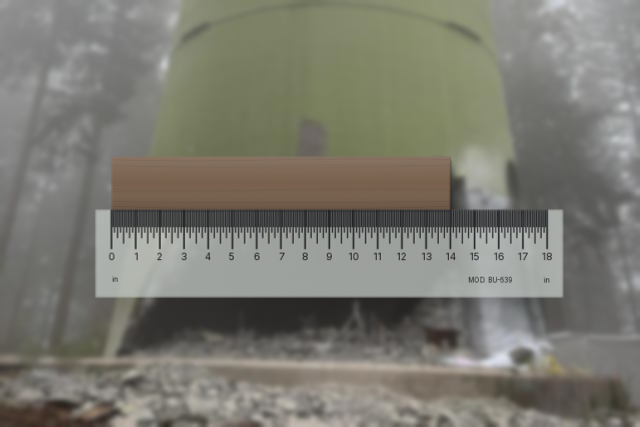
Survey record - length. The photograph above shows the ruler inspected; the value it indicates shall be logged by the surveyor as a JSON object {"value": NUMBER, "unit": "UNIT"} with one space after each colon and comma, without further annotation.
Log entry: {"value": 14, "unit": "in"}
